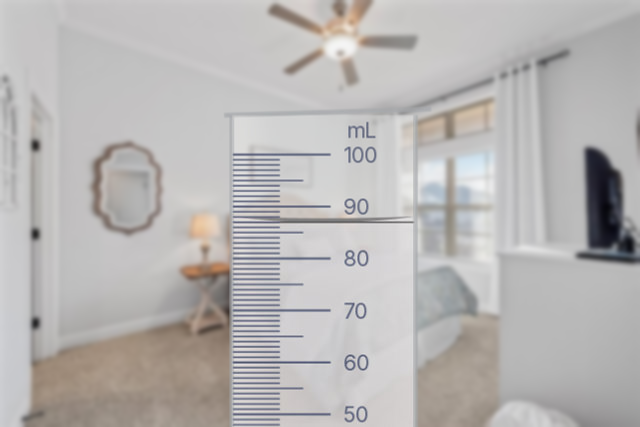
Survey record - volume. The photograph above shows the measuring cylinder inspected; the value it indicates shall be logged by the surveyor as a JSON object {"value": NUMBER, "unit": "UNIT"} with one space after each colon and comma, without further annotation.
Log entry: {"value": 87, "unit": "mL"}
